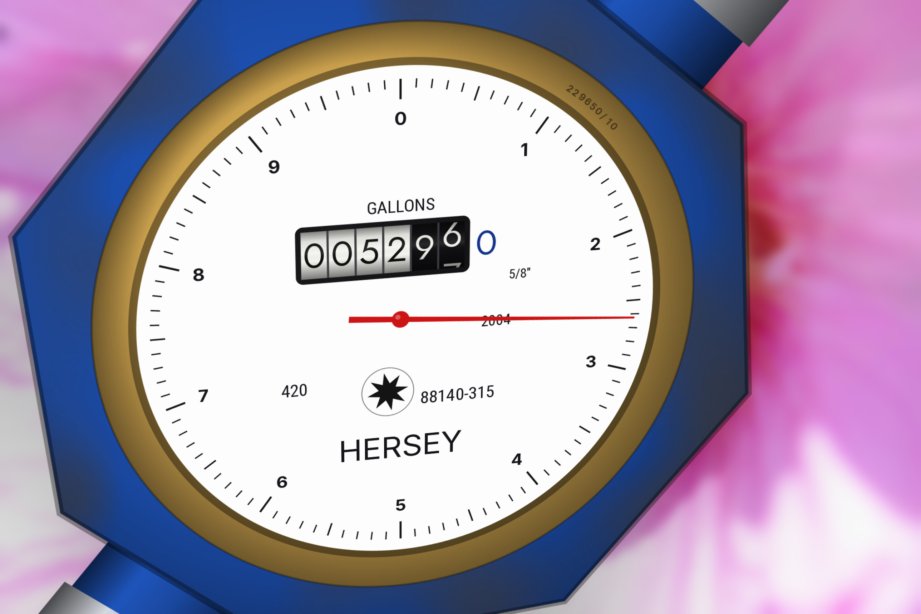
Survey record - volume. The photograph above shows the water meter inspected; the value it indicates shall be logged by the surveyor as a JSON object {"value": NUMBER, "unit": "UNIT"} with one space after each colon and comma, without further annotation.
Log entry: {"value": 52962.6, "unit": "gal"}
